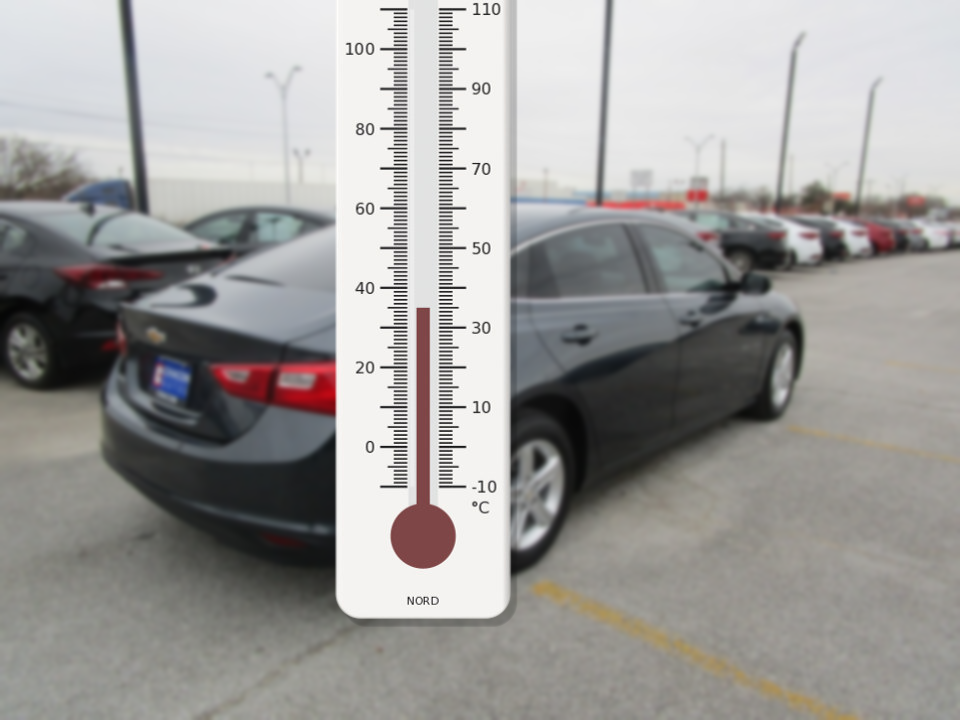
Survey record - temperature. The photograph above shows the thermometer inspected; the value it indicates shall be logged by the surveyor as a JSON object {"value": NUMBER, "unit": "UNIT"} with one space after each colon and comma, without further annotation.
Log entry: {"value": 35, "unit": "°C"}
